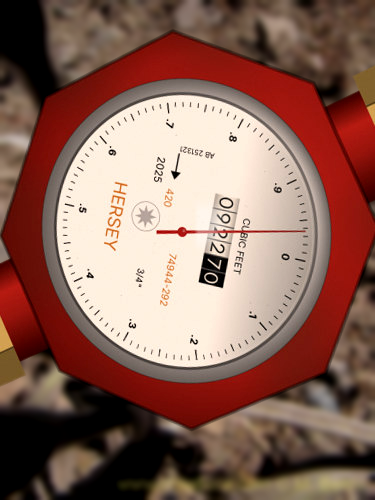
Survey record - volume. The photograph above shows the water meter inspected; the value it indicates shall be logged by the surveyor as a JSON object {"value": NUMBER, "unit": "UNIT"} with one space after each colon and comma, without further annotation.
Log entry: {"value": 92269.96, "unit": "ft³"}
